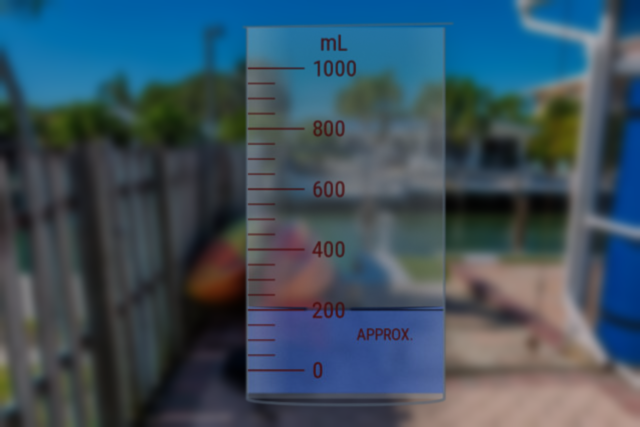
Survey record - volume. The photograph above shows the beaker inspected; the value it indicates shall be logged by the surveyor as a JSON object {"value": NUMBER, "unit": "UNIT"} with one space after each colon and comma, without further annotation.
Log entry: {"value": 200, "unit": "mL"}
